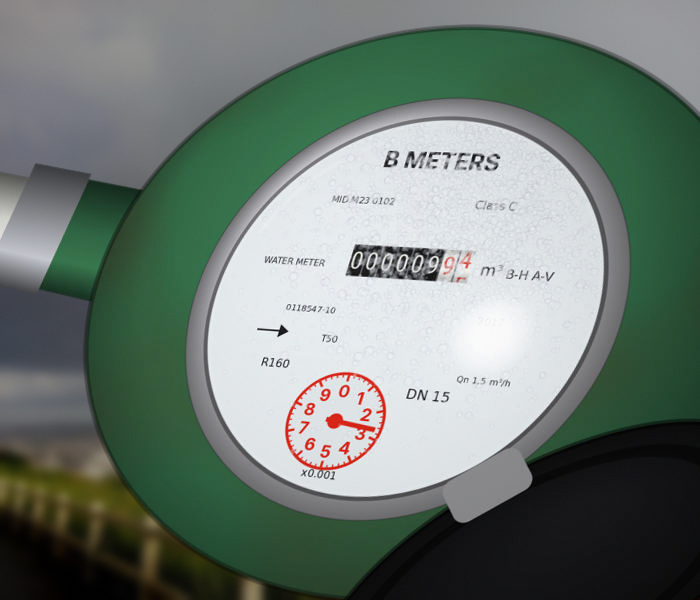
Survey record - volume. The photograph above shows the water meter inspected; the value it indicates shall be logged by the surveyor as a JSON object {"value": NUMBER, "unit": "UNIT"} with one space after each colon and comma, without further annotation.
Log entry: {"value": 9.942, "unit": "m³"}
